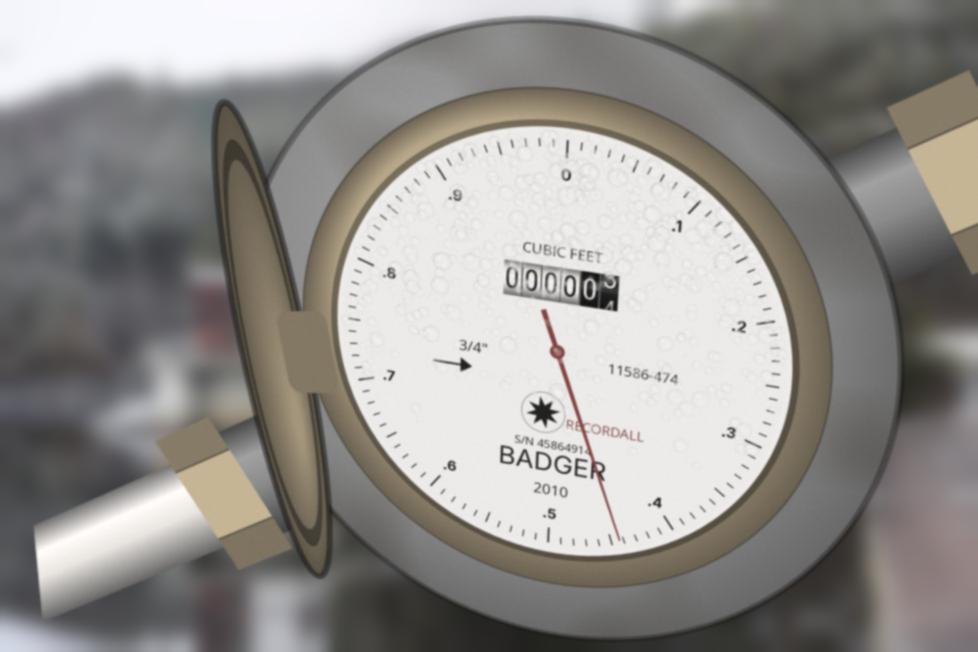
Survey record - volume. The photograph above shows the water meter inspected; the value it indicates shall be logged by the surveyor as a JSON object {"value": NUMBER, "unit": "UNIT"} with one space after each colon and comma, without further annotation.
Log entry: {"value": 3.44, "unit": "ft³"}
